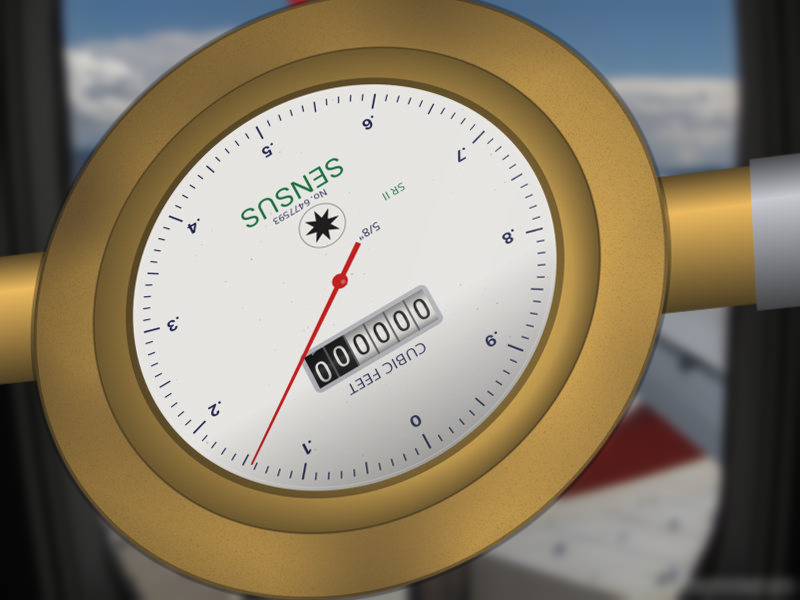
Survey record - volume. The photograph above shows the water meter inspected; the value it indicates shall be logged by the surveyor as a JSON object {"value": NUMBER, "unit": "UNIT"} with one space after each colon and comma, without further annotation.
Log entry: {"value": 0.14, "unit": "ft³"}
